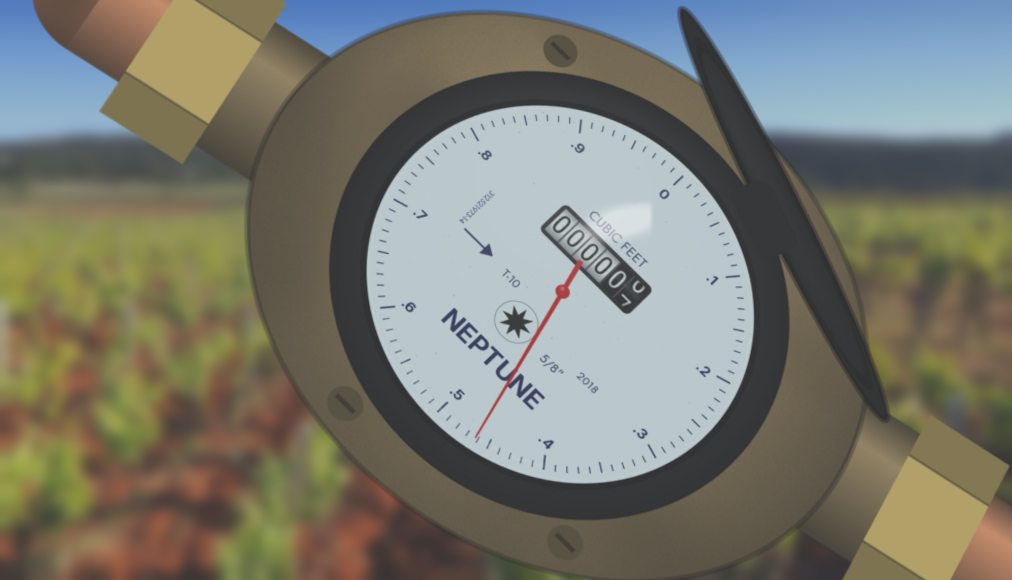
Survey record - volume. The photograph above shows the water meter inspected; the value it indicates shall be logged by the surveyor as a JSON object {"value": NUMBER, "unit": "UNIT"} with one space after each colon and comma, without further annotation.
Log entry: {"value": 6.46, "unit": "ft³"}
